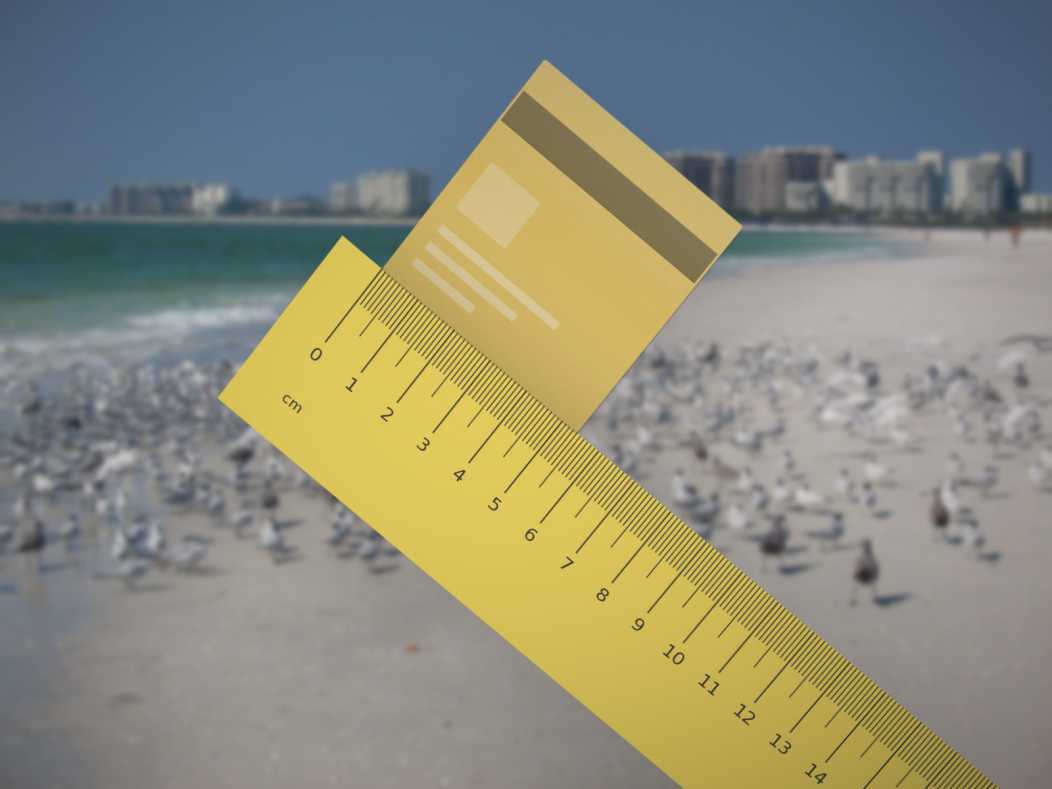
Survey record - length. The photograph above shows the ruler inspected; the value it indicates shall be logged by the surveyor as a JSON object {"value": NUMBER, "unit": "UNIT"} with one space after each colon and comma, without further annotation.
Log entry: {"value": 5.4, "unit": "cm"}
